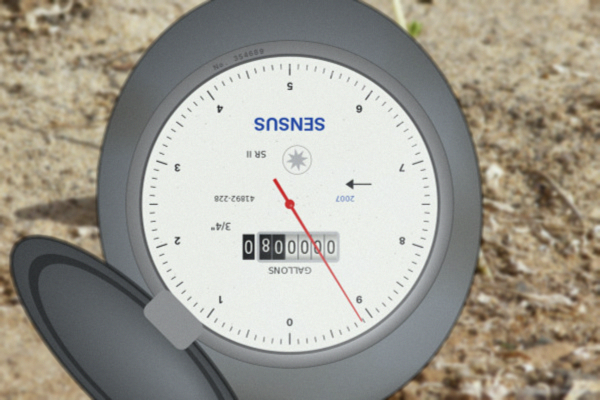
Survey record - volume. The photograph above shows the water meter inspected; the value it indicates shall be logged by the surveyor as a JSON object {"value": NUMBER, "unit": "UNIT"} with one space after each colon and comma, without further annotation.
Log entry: {"value": 79.1, "unit": "gal"}
